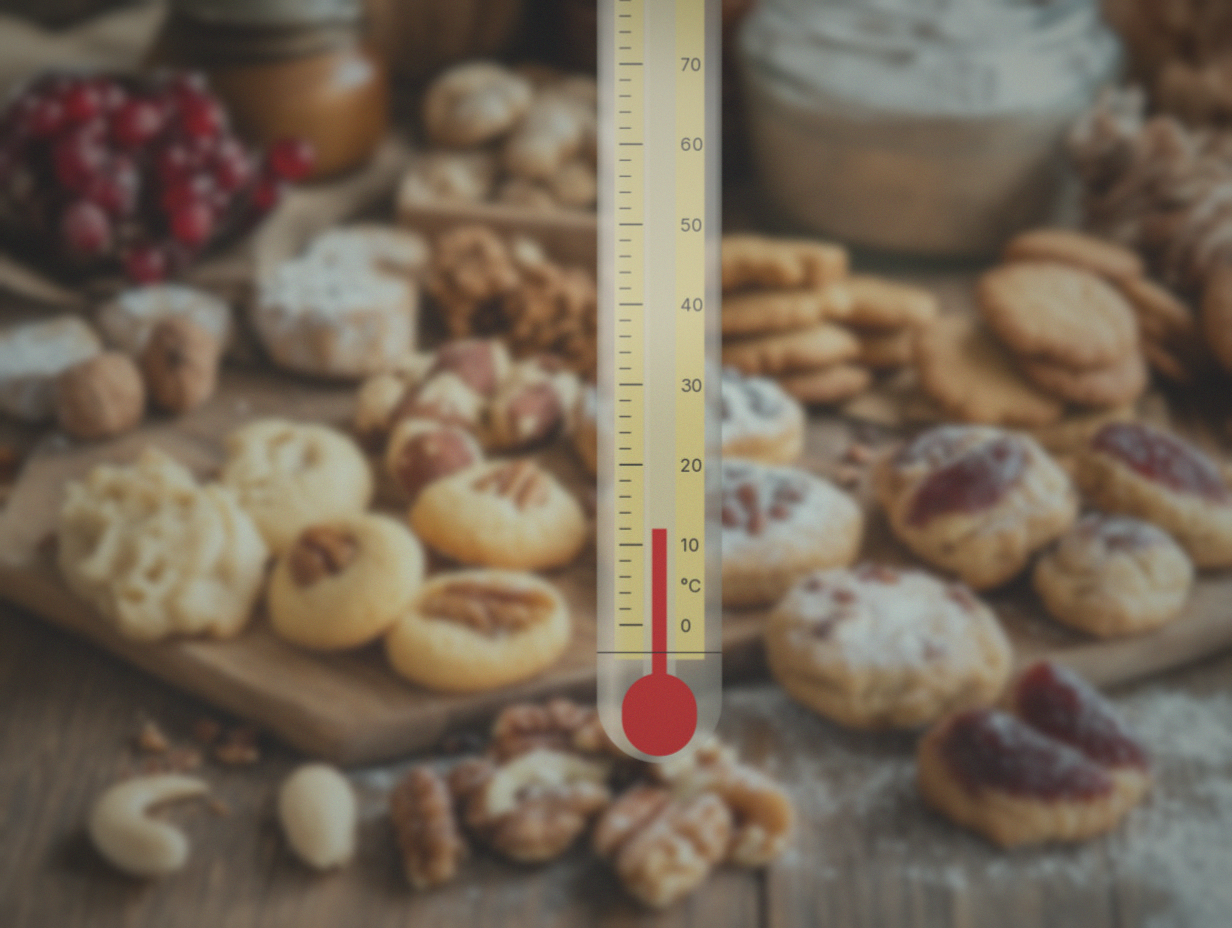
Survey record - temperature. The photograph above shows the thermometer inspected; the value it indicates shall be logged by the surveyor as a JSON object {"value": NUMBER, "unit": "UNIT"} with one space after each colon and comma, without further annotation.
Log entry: {"value": 12, "unit": "°C"}
